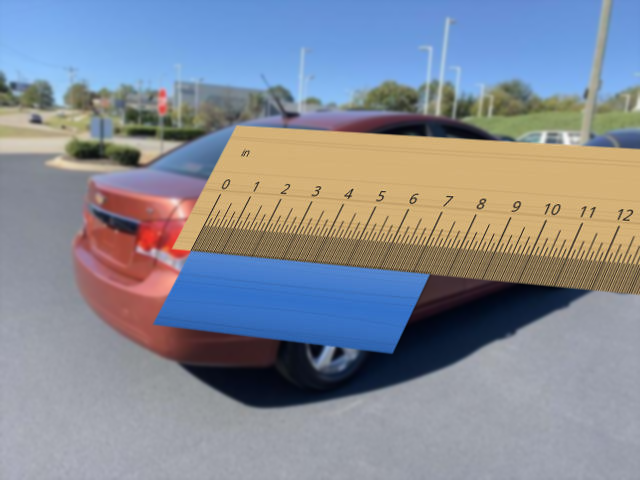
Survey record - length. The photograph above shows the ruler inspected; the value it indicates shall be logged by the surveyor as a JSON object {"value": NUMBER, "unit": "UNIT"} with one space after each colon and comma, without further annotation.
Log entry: {"value": 7.5, "unit": "in"}
